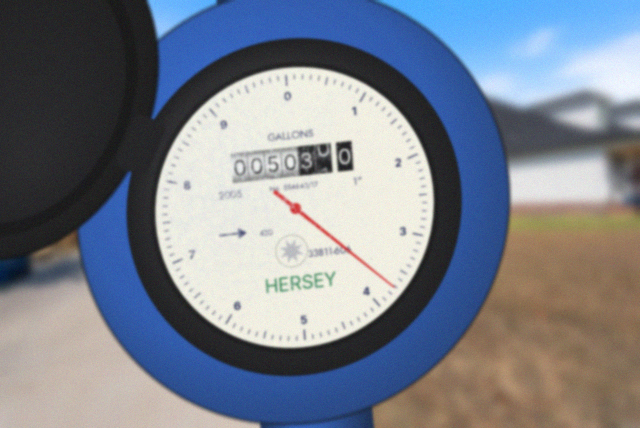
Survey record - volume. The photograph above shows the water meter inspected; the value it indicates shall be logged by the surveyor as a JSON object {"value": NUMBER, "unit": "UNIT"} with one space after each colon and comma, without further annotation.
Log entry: {"value": 50303.7, "unit": "gal"}
